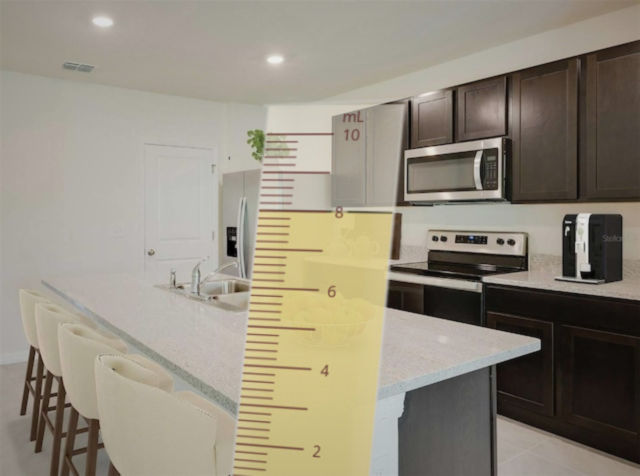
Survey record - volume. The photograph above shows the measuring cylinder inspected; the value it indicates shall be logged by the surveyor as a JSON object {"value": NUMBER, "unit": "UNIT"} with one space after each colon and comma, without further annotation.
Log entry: {"value": 8, "unit": "mL"}
